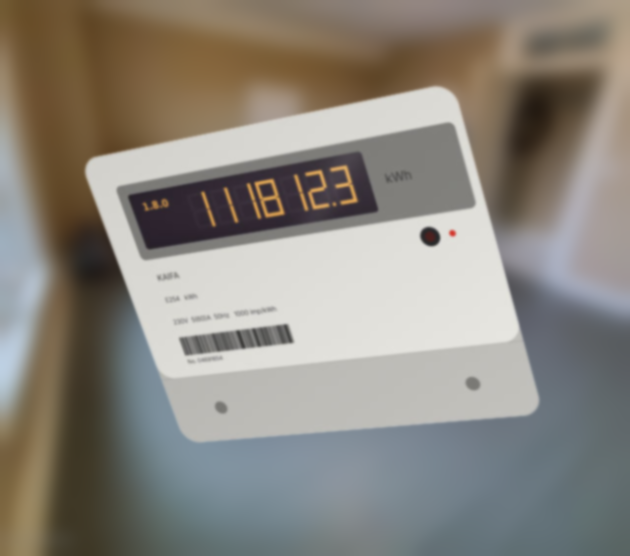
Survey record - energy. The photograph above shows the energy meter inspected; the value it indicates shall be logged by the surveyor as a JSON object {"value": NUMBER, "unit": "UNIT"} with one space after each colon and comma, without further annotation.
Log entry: {"value": 111812.3, "unit": "kWh"}
